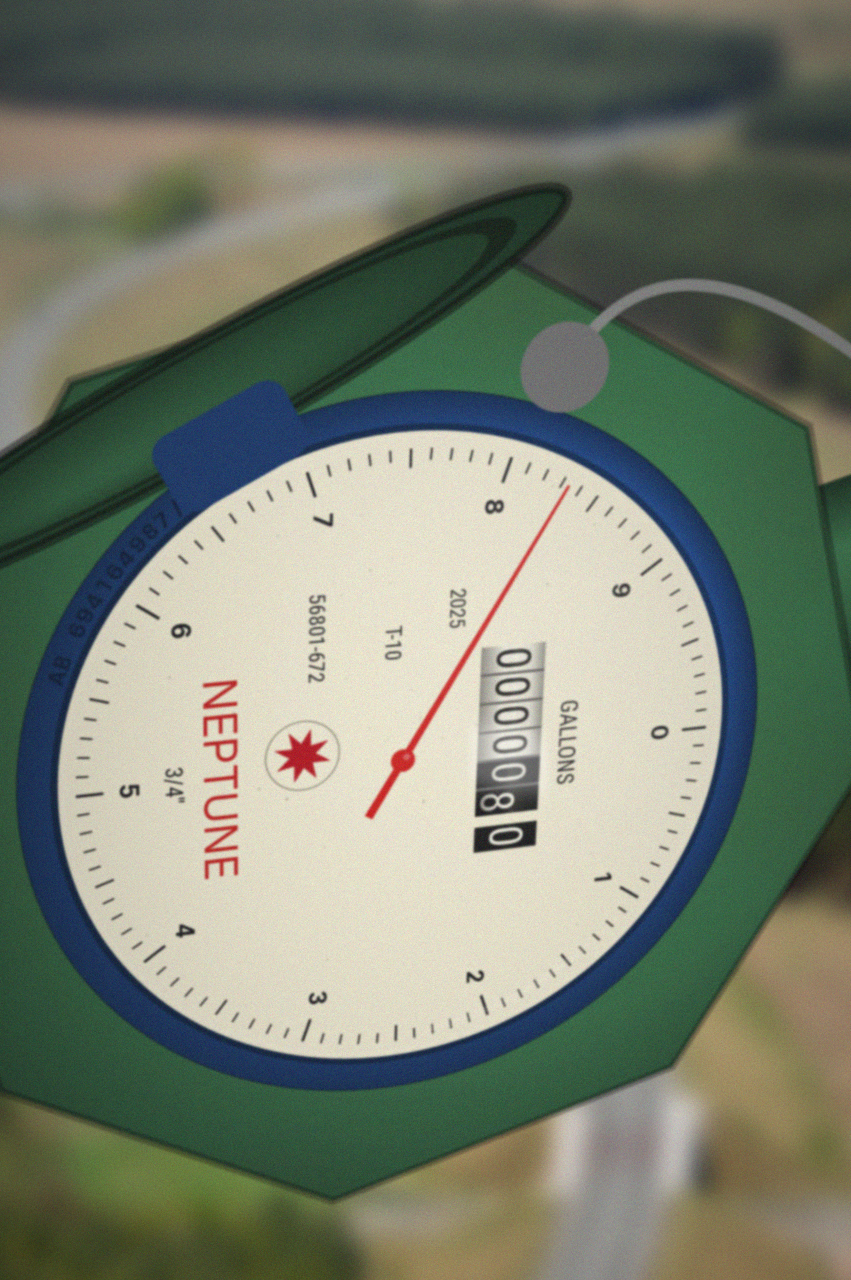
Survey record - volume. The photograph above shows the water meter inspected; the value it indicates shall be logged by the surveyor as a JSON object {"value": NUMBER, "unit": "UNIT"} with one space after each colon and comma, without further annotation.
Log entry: {"value": 78.3, "unit": "gal"}
